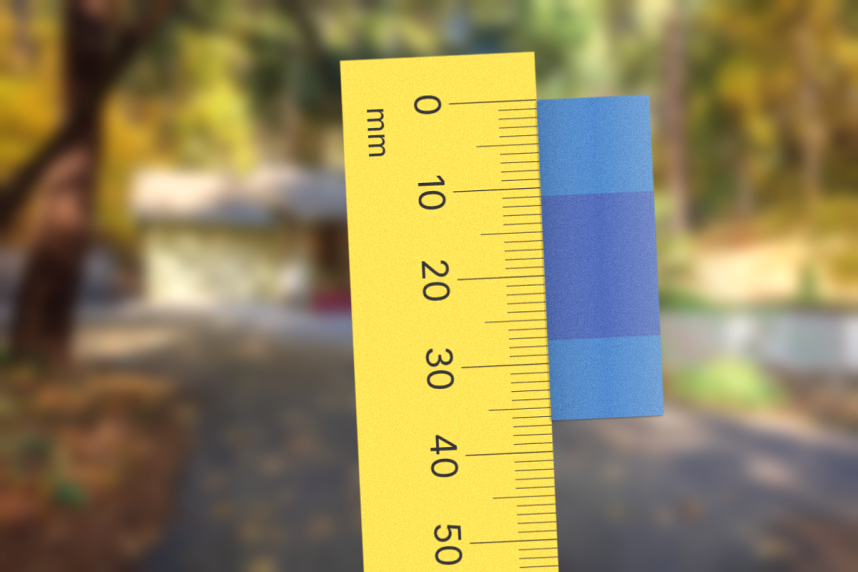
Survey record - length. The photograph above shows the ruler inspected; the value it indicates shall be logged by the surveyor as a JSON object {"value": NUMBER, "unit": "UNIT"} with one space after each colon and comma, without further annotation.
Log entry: {"value": 36.5, "unit": "mm"}
